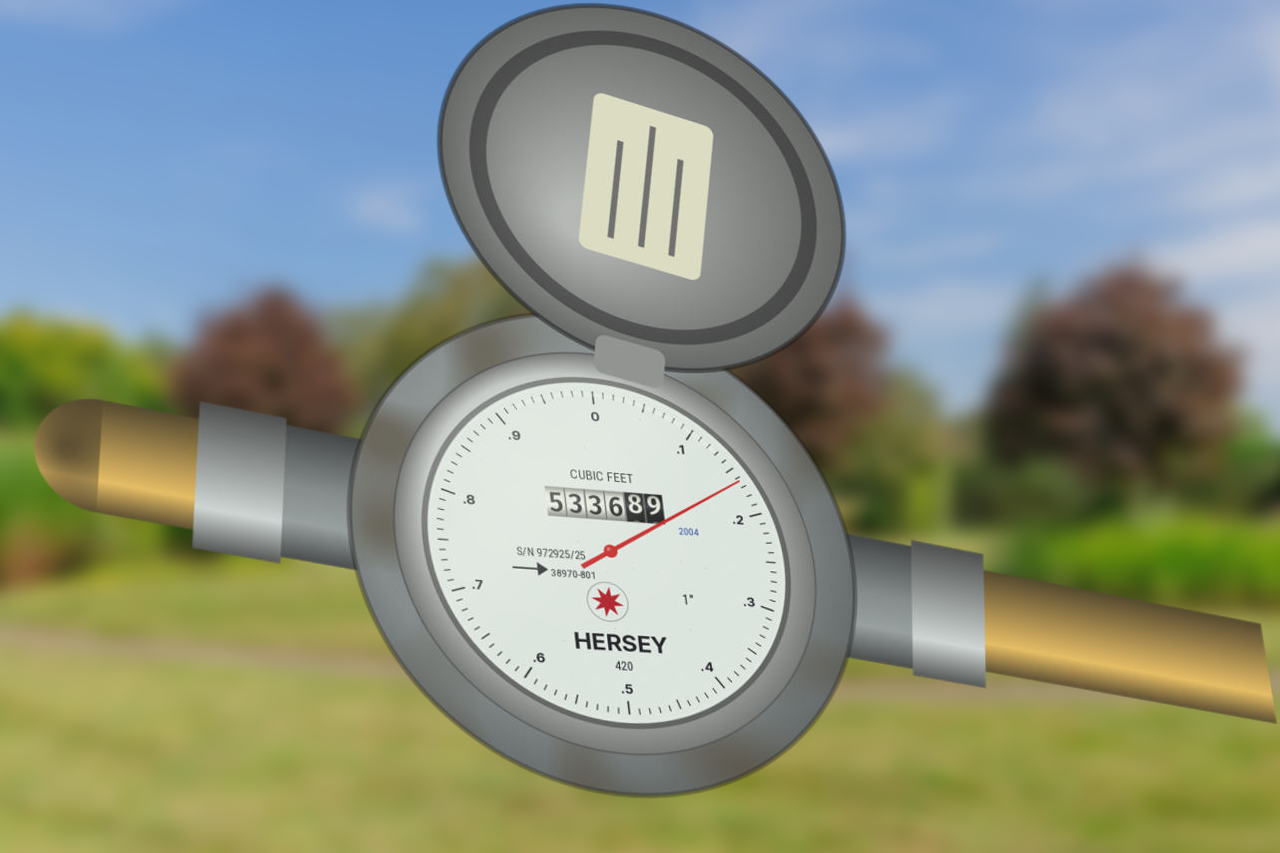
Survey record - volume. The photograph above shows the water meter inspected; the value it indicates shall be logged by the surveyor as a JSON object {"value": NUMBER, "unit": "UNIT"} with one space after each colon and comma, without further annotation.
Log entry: {"value": 533689.16, "unit": "ft³"}
